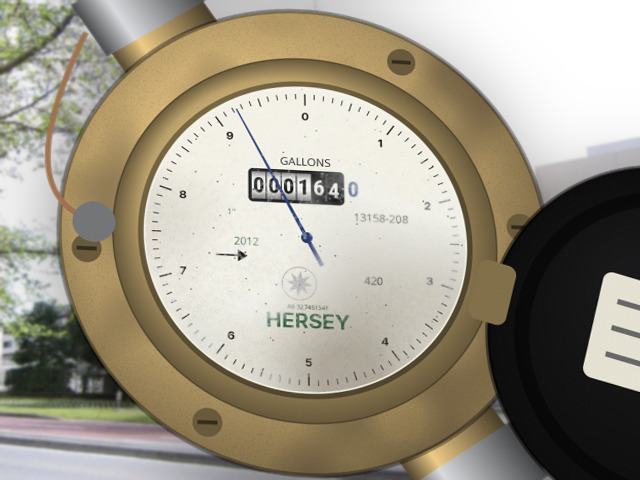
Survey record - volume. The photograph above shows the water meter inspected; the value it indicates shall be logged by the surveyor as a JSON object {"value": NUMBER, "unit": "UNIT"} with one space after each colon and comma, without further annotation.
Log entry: {"value": 1639.2, "unit": "gal"}
